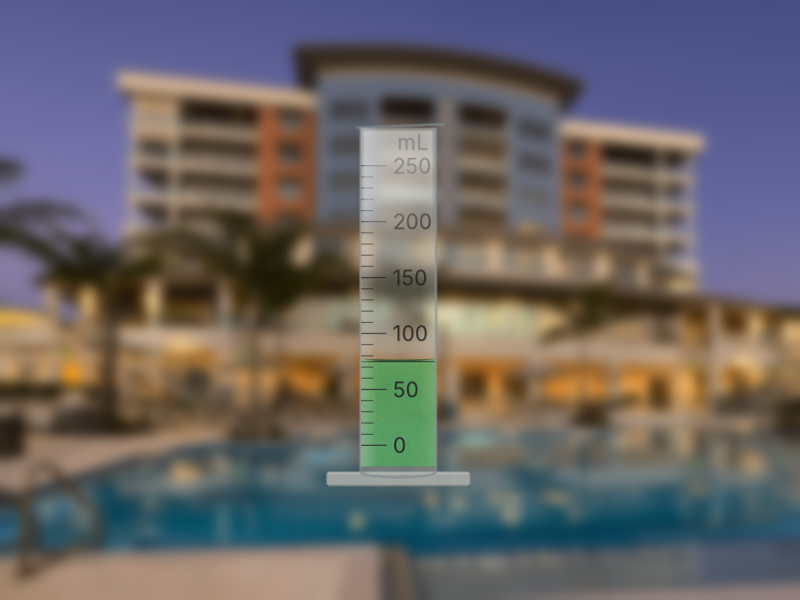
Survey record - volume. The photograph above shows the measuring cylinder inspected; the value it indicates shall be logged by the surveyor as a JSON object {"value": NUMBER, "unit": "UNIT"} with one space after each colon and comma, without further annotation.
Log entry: {"value": 75, "unit": "mL"}
